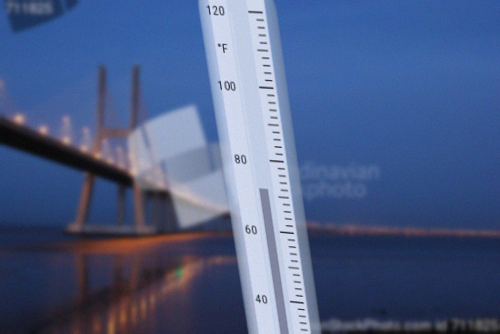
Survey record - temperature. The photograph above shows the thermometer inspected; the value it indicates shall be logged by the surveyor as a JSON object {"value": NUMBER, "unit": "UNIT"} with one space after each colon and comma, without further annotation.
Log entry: {"value": 72, "unit": "°F"}
